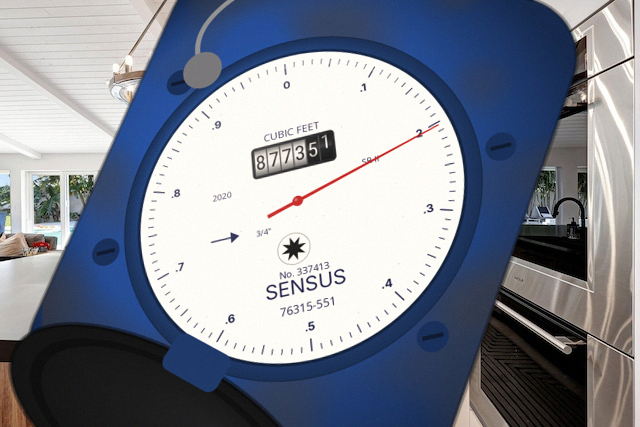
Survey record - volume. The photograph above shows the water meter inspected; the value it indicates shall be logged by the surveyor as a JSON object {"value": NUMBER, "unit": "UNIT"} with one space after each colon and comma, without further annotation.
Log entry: {"value": 877351.20, "unit": "ft³"}
